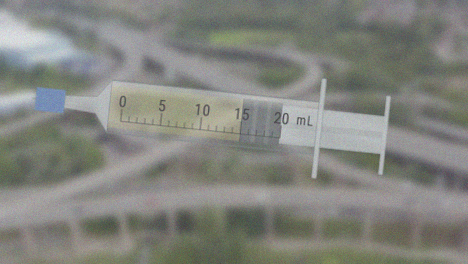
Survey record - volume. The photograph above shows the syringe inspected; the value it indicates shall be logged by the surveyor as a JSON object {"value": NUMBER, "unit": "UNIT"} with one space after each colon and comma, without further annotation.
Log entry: {"value": 15, "unit": "mL"}
